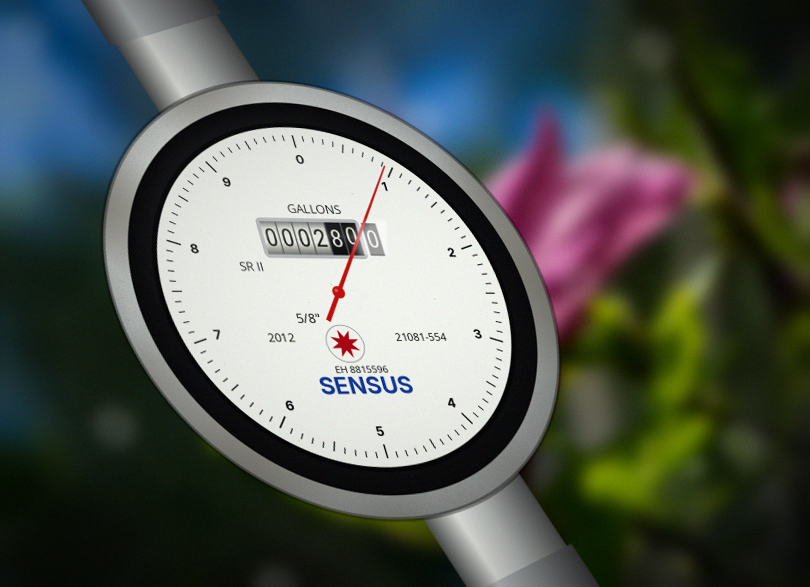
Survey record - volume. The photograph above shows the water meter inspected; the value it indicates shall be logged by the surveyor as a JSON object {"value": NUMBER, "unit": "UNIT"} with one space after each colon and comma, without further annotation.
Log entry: {"value": 2800.9, "unit": "gal"}
